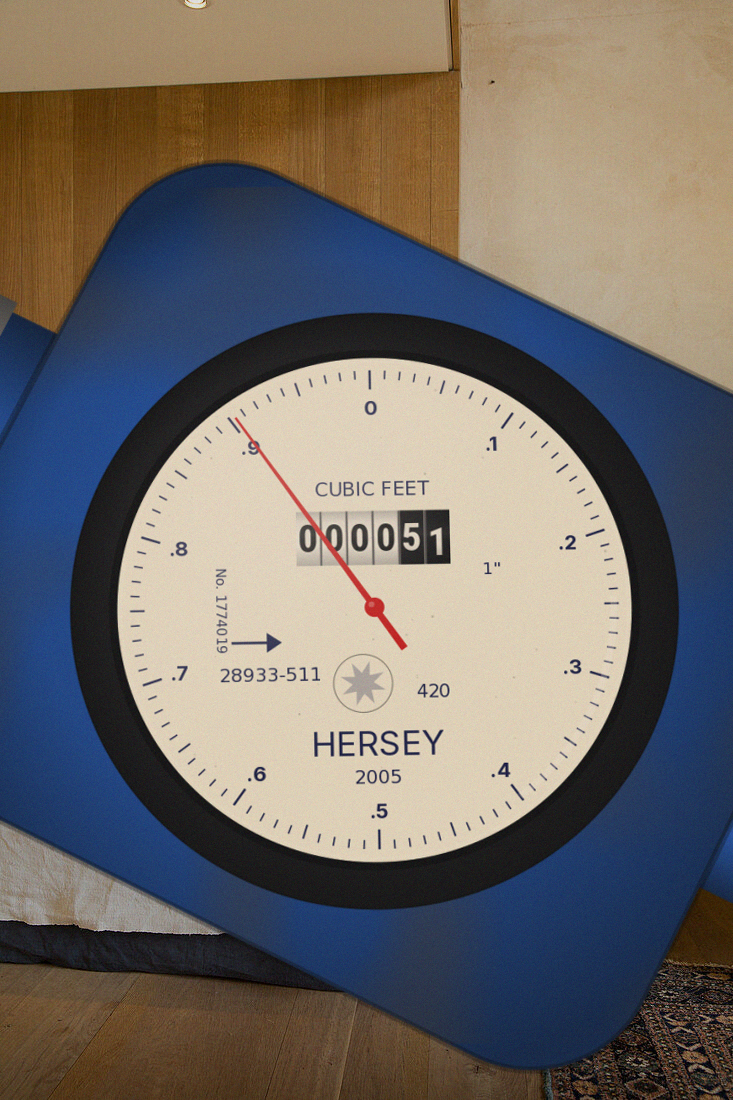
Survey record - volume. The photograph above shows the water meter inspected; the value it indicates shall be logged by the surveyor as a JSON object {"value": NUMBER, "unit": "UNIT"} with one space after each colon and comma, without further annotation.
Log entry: {"value": 50.90, "unit": "ft³"}
